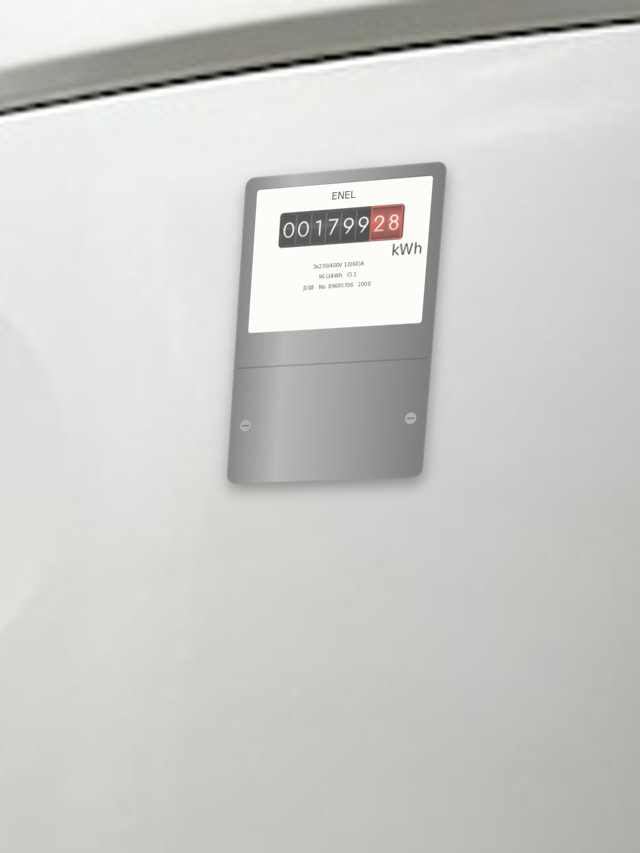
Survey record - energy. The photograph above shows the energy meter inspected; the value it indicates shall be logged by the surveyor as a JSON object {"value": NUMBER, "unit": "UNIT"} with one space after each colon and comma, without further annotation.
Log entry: {"value": 1799.28, "unit": "kWh"}
